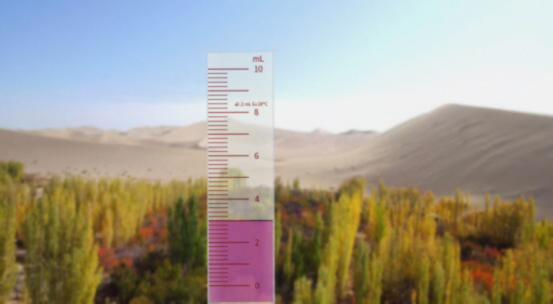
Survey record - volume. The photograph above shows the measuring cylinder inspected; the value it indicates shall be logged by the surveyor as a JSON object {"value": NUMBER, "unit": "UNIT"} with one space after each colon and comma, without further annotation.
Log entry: {"value": 3, "unit": "mL"}
